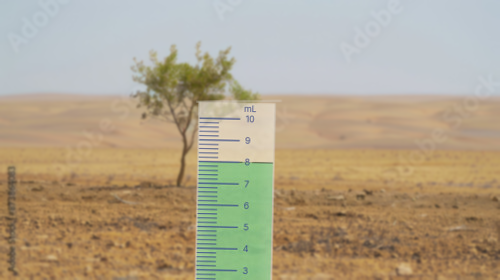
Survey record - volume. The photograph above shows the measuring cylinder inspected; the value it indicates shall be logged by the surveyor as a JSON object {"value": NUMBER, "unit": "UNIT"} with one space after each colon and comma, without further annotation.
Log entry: {"value": 8, "unit": "mL"}
